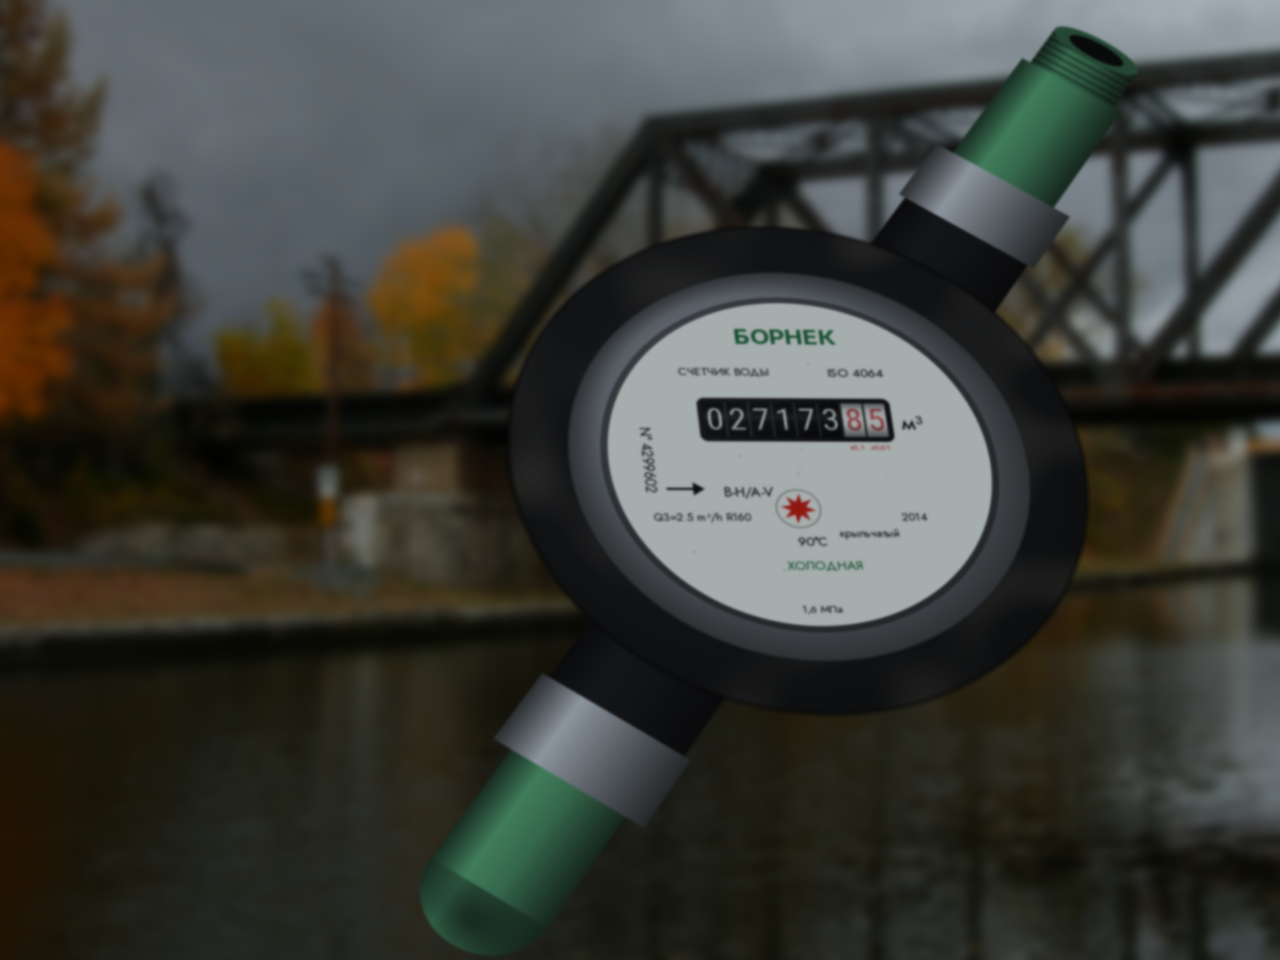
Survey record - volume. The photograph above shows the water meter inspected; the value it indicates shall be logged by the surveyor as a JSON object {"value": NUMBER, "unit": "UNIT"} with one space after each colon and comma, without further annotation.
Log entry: {"value": 27173.85, "unit": "m³"}
